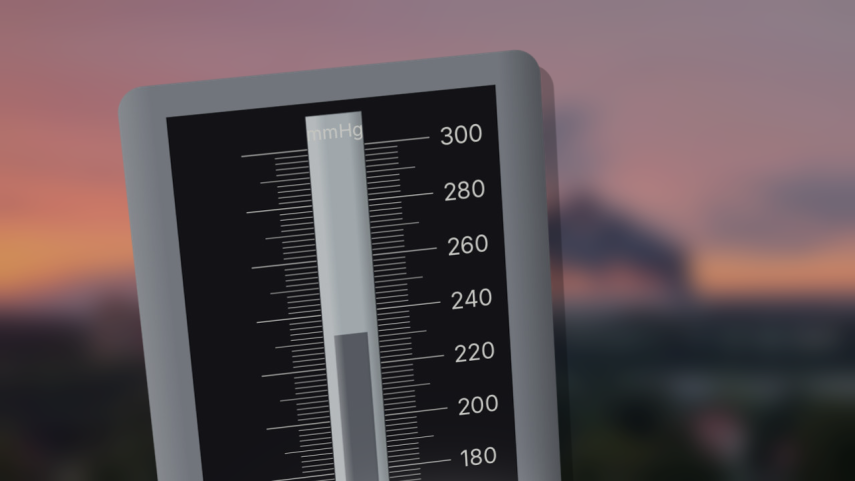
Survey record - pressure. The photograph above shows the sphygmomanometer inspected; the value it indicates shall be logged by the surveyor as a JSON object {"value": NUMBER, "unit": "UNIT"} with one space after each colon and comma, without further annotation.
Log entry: {"value": 232, "unit": "mmHg"}
